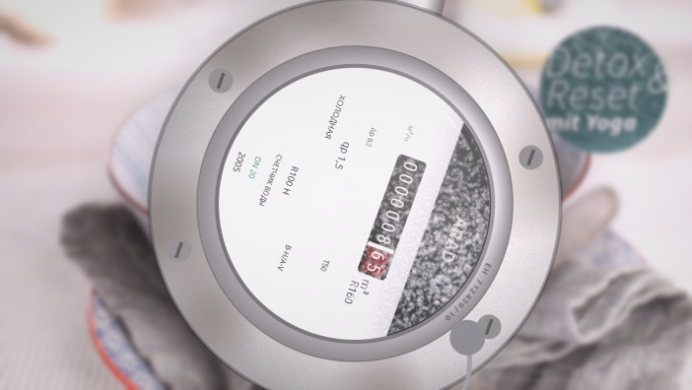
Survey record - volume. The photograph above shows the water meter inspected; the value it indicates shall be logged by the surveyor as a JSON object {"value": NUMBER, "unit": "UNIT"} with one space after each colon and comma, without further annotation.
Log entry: {"value": 8.65, "unit": "m³"}
